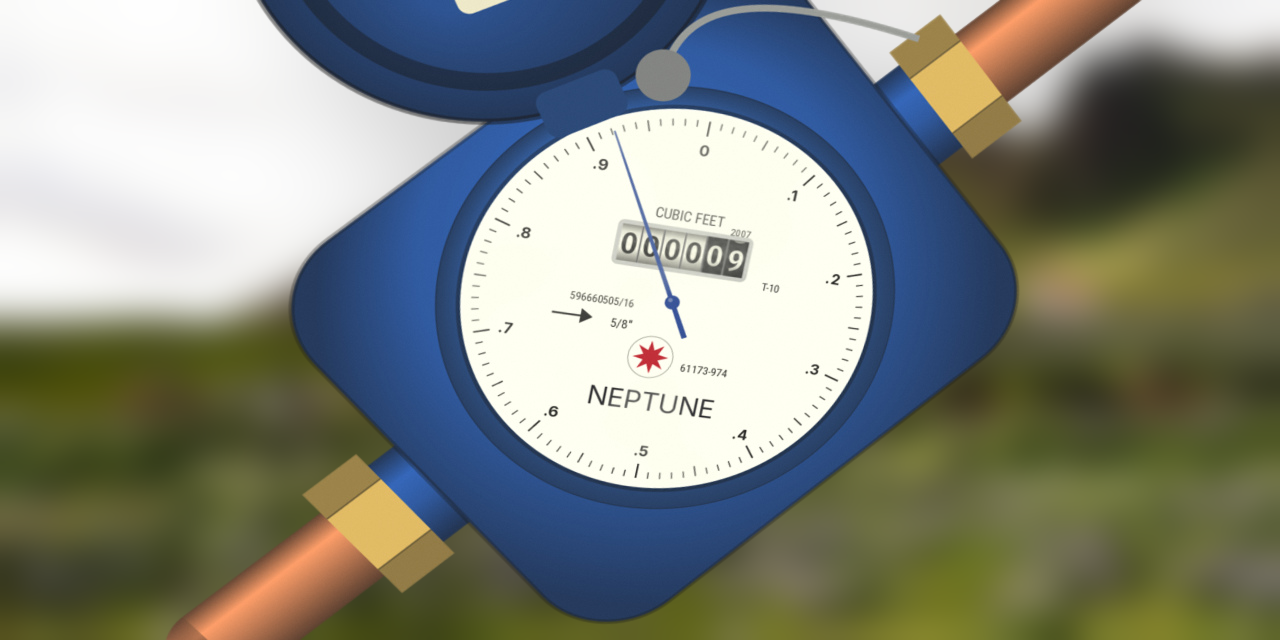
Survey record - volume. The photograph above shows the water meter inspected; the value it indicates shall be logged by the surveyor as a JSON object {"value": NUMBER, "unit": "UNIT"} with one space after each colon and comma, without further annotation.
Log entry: {"value": 8.92, "unit": "ft³"}
